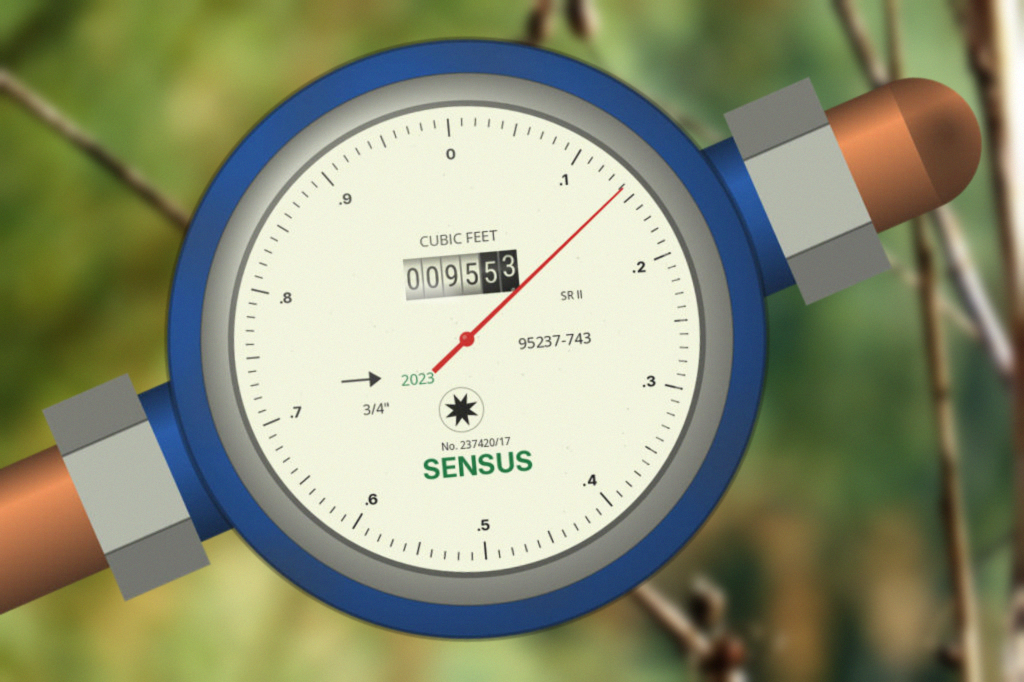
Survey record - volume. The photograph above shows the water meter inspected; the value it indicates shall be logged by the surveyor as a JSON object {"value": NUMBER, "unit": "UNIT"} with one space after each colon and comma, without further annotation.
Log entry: {"value": 9553.14, "unit": "ft³"}
